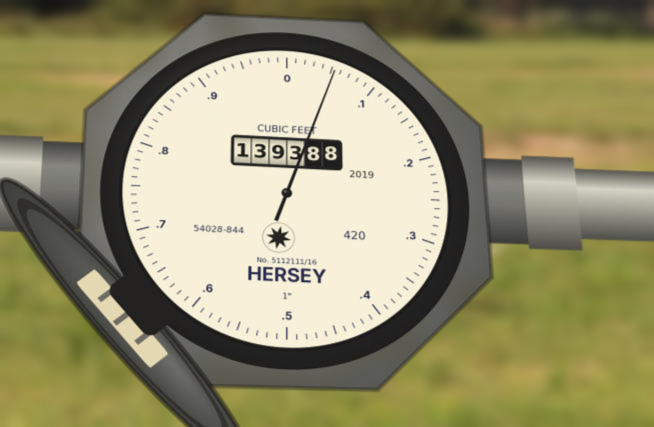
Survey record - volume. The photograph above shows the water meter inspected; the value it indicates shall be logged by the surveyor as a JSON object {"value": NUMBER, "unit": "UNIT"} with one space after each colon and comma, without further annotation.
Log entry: {"value": 139388.05, "unit": "ft³"}
